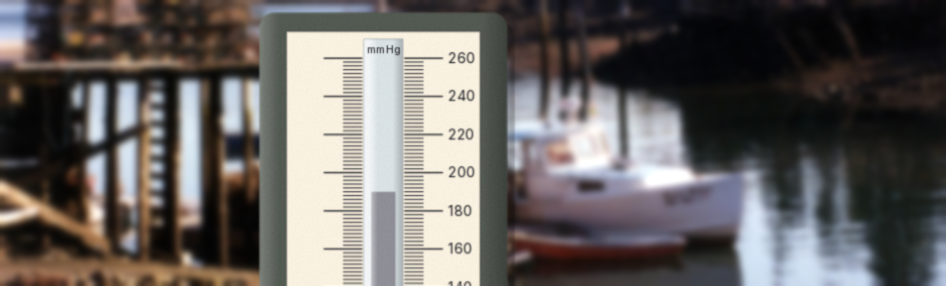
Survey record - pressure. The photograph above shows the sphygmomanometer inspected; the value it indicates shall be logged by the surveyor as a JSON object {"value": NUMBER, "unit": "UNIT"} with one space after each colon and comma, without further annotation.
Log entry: {"value": 190, "unit": "mmHg"}
